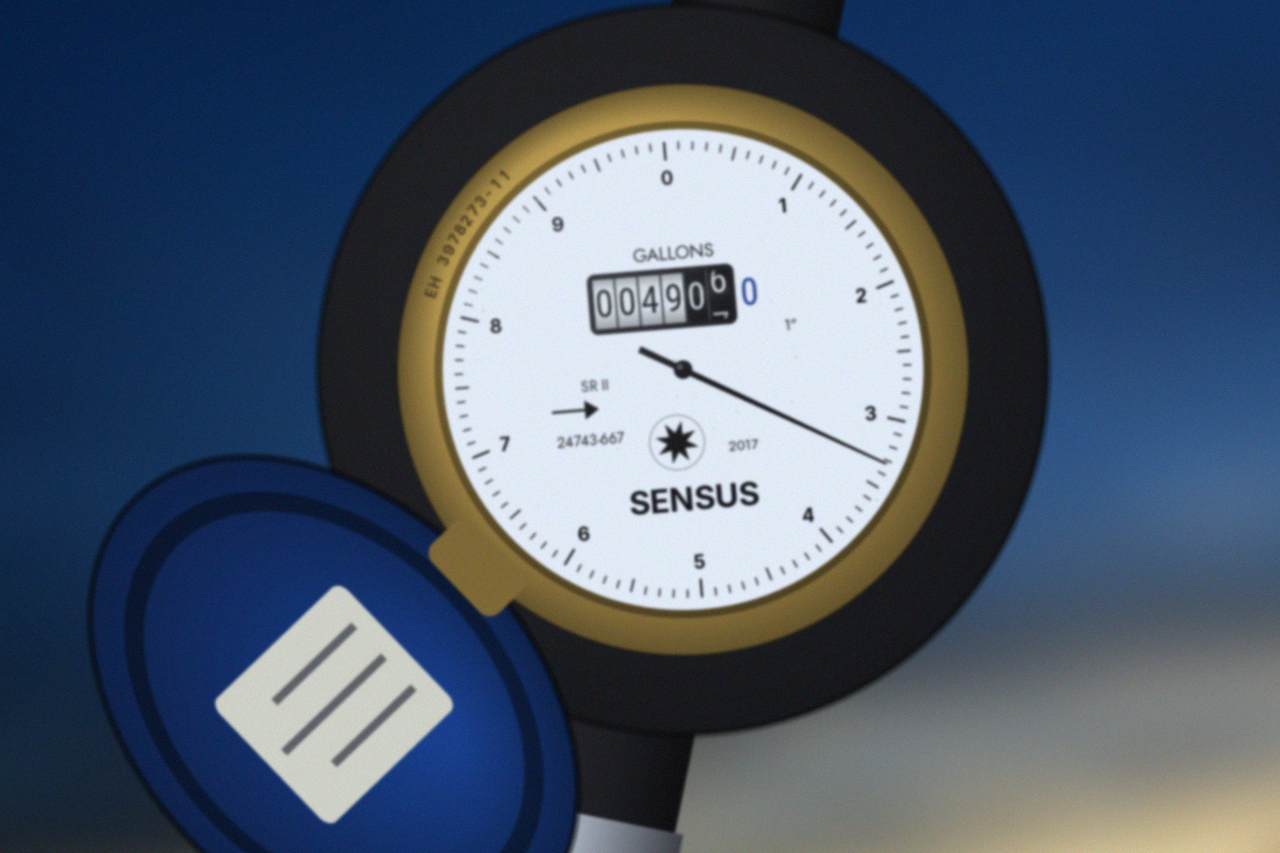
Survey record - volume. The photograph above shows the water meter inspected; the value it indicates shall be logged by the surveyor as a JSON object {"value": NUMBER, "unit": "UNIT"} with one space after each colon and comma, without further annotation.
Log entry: {"value": 49063.3, "unit": "gal"}
